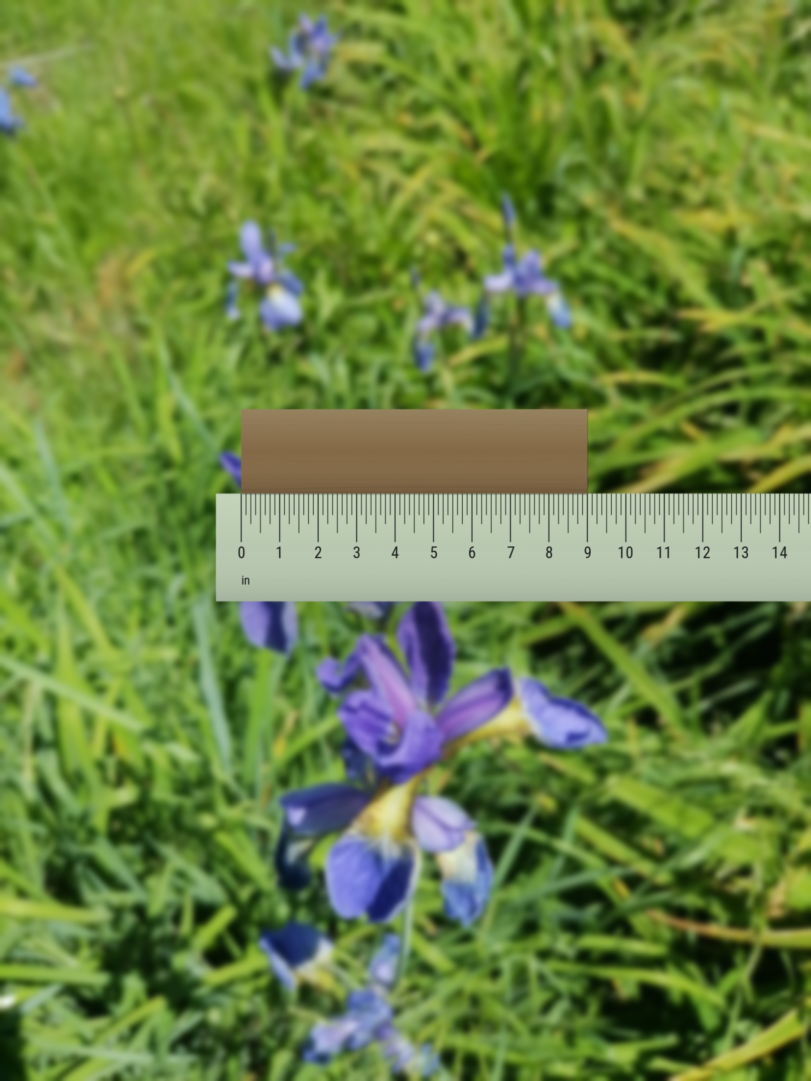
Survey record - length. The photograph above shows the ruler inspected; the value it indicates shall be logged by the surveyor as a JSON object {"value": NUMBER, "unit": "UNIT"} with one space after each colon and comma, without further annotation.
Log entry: {"value": 9, "unit": "in"}
